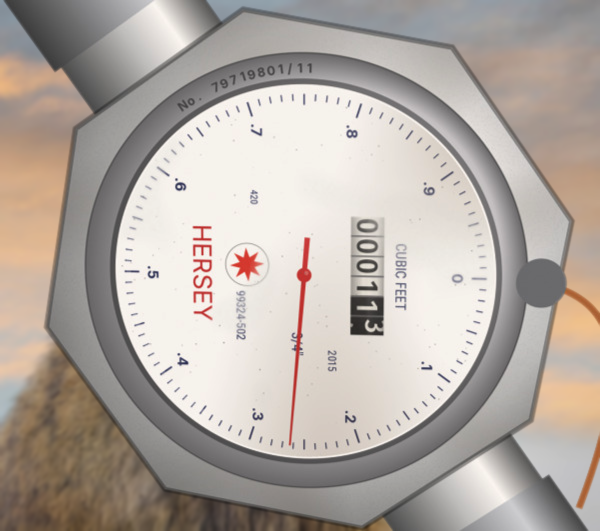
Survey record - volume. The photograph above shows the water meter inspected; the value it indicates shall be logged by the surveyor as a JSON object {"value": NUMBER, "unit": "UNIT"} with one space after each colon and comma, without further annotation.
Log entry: {"value": 113.26, "unit": "ft³"}
